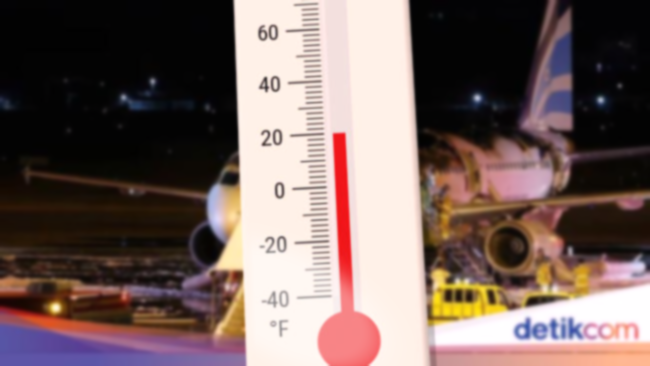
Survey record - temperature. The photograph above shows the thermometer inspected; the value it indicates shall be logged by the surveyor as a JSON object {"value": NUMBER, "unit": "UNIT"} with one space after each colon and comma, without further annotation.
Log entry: {"value": 20, "unit": "°F"}
